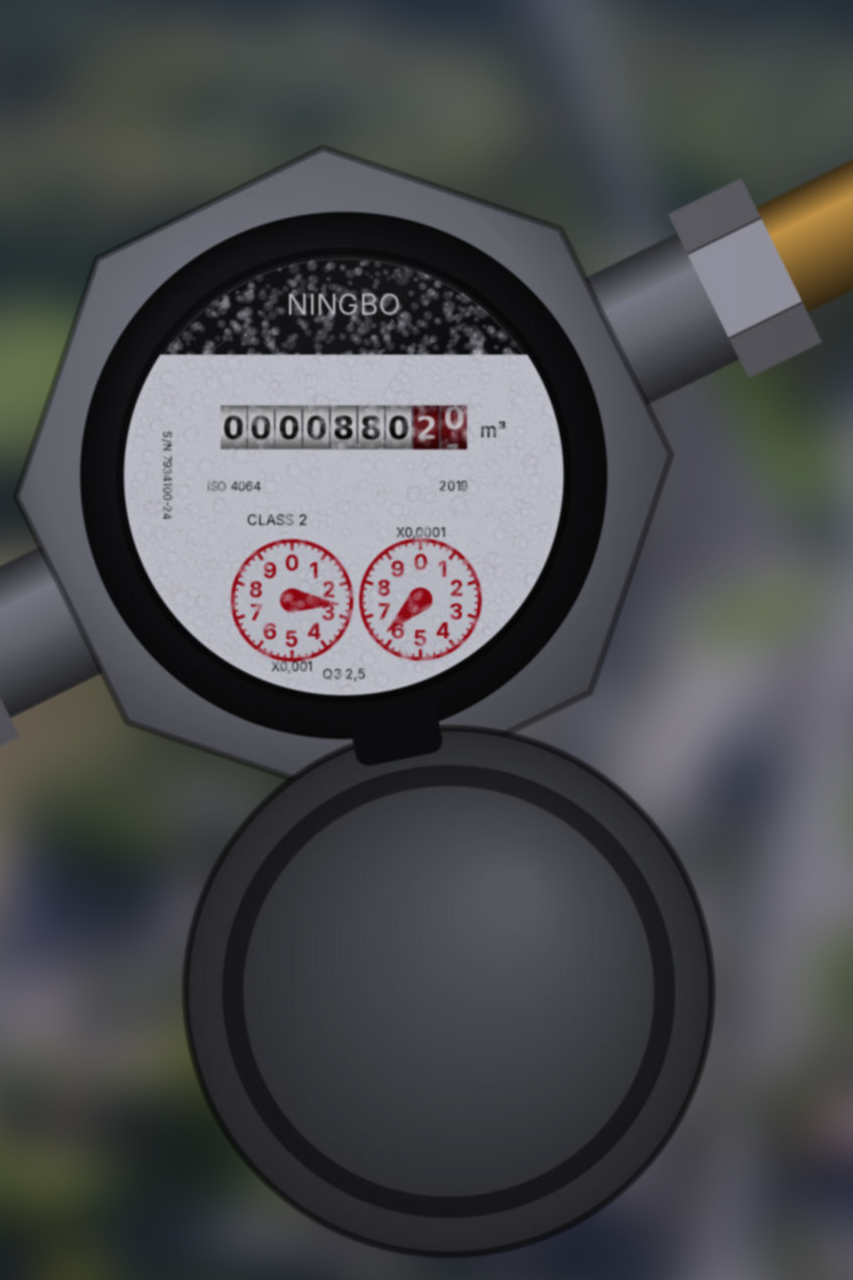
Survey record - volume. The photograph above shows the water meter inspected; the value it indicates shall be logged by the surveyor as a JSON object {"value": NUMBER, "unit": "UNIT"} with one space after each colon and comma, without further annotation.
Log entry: {"value": 880.2026, "unit": "m³"}
